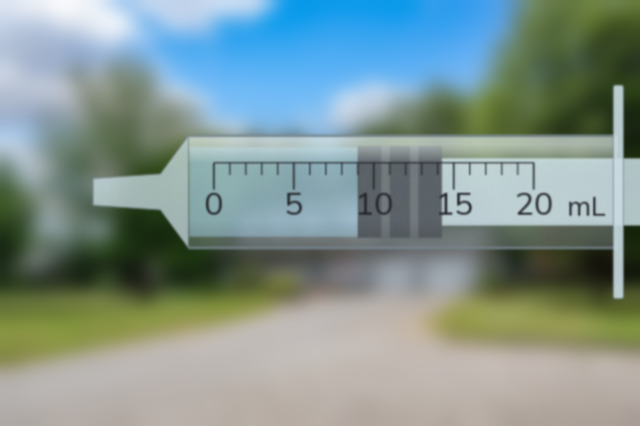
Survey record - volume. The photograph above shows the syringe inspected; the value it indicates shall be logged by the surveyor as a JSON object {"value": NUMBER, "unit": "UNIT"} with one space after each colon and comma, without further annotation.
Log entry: {"value": 9, "unit": "mL"}
